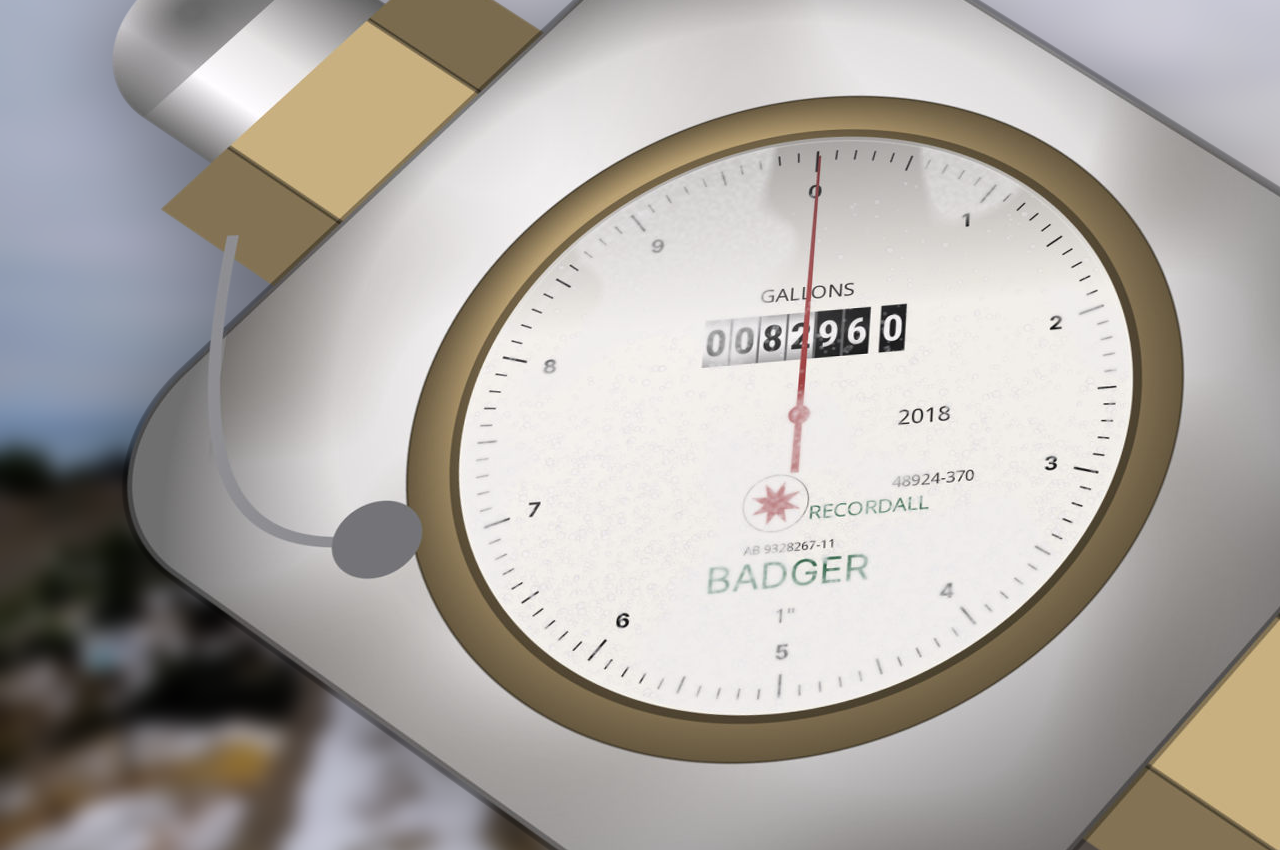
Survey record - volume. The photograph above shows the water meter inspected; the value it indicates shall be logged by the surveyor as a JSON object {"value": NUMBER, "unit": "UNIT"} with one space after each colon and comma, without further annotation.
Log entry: {"value": 82960.0, "unit": "gal"}
